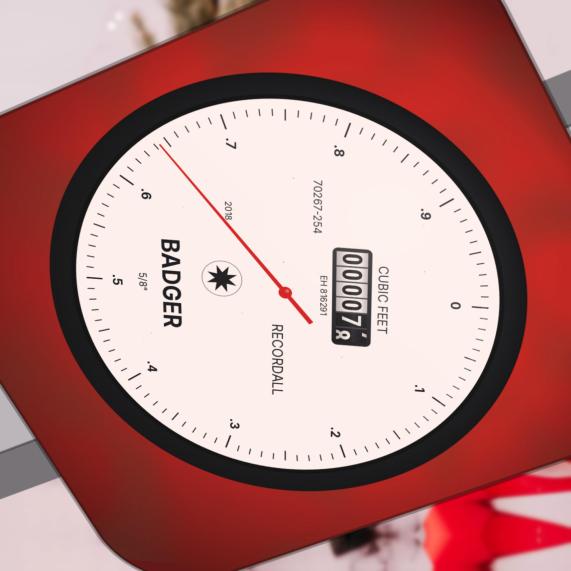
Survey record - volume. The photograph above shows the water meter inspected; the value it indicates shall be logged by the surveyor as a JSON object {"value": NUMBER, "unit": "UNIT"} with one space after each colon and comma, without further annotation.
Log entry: {"value": 77.64, "unit": "ft³"}
